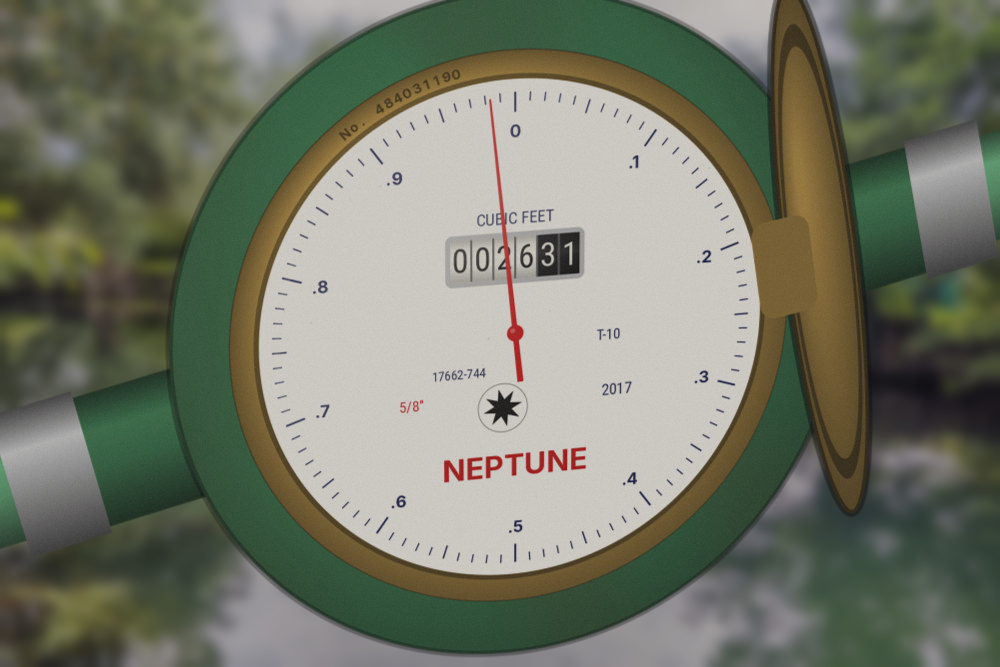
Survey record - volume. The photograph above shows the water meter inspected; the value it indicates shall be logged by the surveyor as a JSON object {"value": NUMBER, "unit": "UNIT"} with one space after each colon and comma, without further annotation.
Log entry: {"value": 2630.98, "unit": "ft³"}
